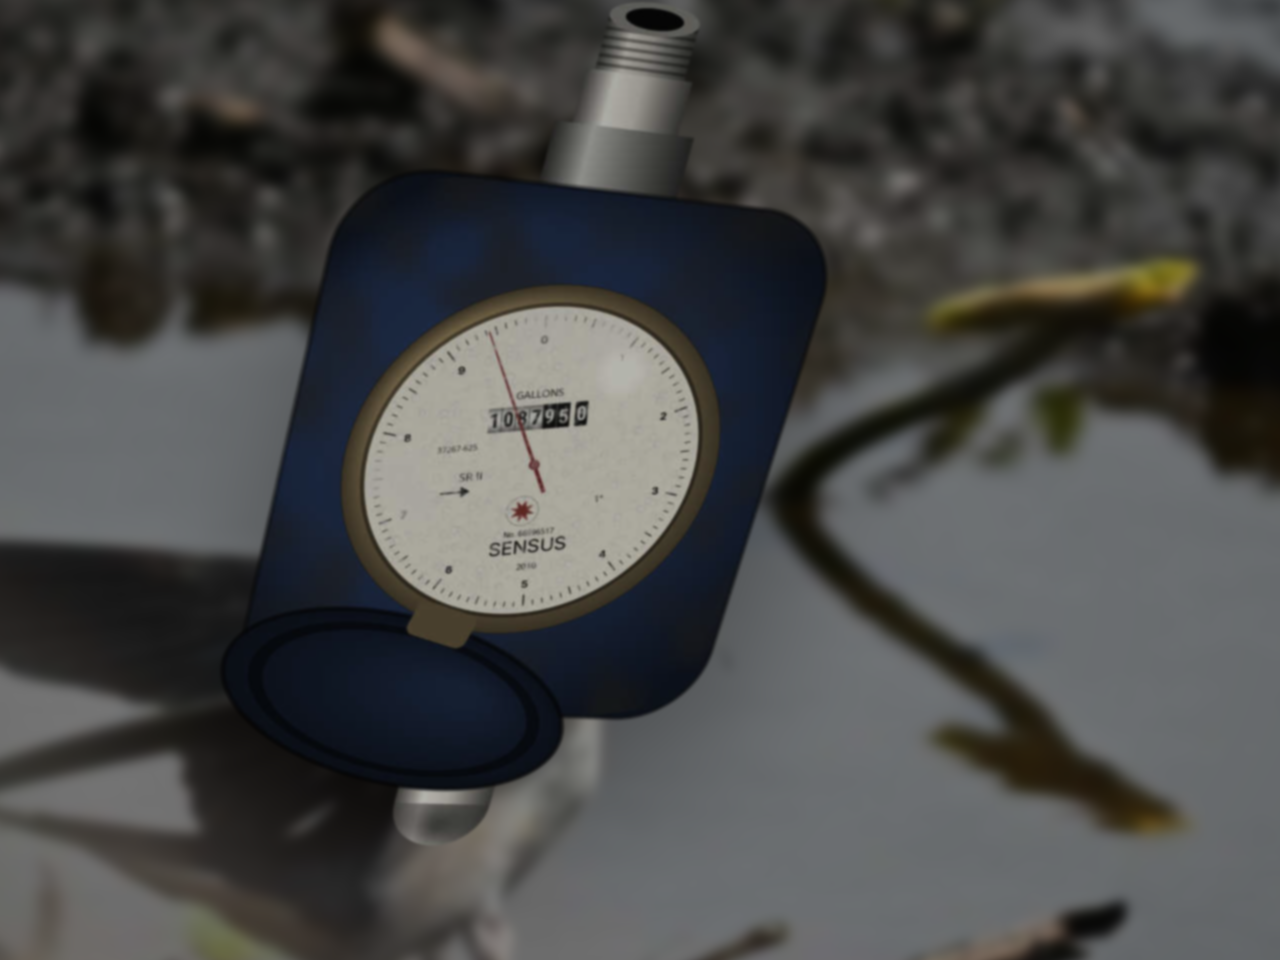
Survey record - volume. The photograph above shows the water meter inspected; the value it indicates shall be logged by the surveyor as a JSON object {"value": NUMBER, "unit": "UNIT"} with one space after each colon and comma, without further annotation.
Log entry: {"value": 1087949.4, "unit": "gal"}
